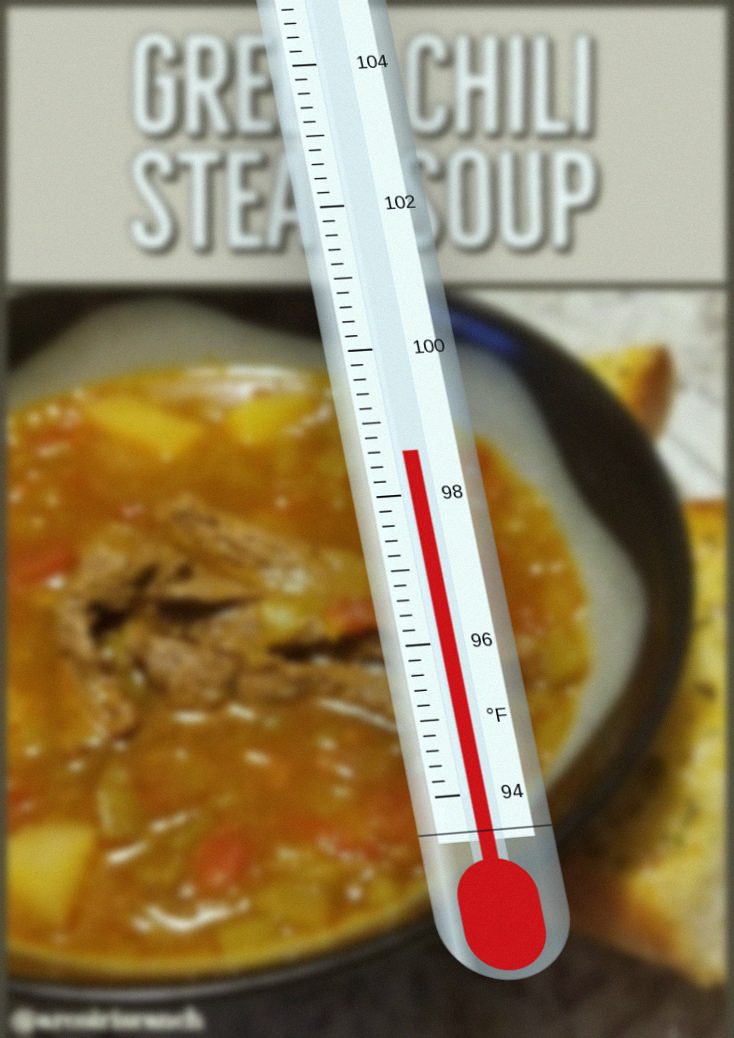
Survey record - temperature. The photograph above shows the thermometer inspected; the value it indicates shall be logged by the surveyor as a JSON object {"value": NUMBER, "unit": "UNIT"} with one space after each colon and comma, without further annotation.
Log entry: {"value": 98.6, "unit": "°F"}
